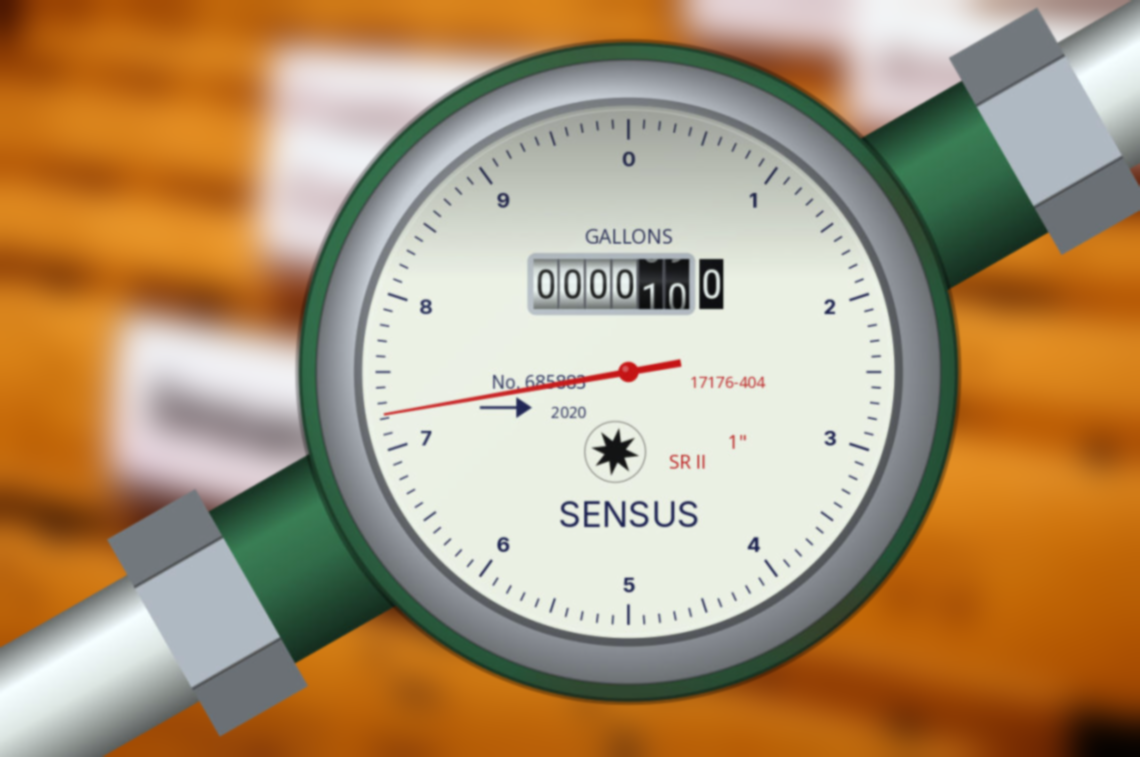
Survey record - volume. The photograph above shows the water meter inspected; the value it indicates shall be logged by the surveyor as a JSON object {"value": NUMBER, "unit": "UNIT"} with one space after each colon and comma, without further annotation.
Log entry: {"value": 97.2, "unit": "gal"}
